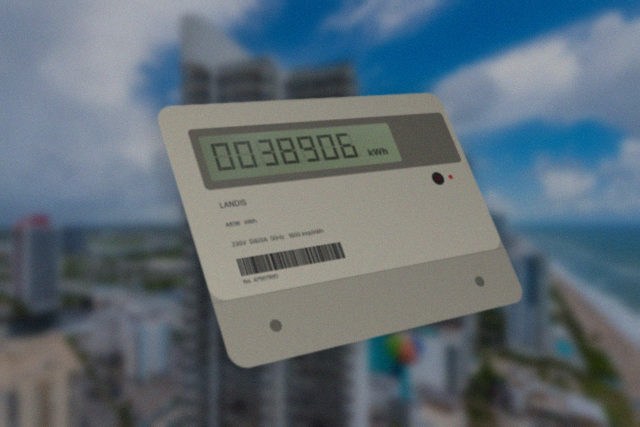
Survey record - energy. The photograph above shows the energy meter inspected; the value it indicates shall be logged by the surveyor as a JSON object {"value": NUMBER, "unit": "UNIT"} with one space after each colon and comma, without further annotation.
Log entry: {"value": 38906, "unit": "kWh"}
